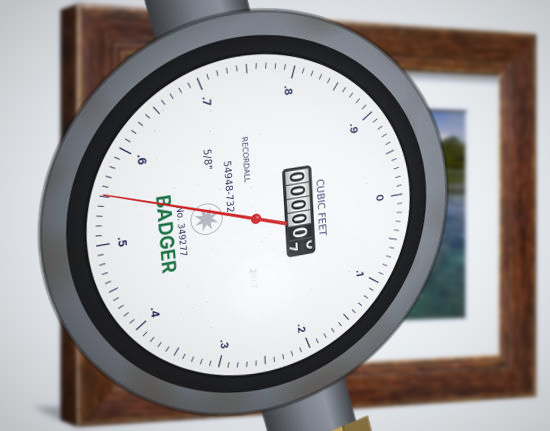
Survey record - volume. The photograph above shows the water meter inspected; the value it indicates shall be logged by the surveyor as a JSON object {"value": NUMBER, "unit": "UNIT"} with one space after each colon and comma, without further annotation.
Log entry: {"value": 6.55, "unit": "ft³"}
